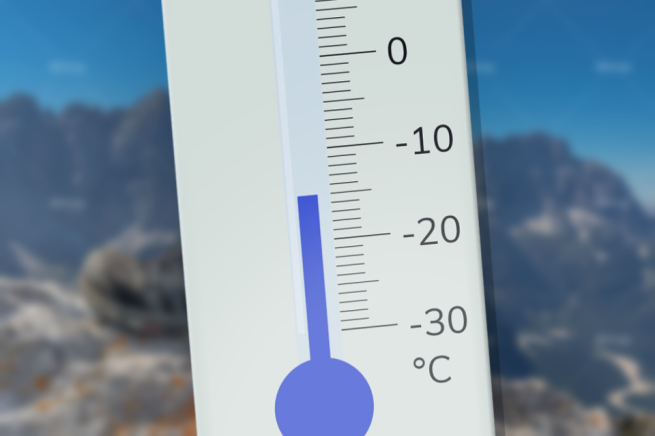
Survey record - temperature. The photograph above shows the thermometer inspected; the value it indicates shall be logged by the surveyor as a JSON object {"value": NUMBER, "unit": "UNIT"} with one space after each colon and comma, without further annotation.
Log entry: {"value": -15, "unit": "°C"}
